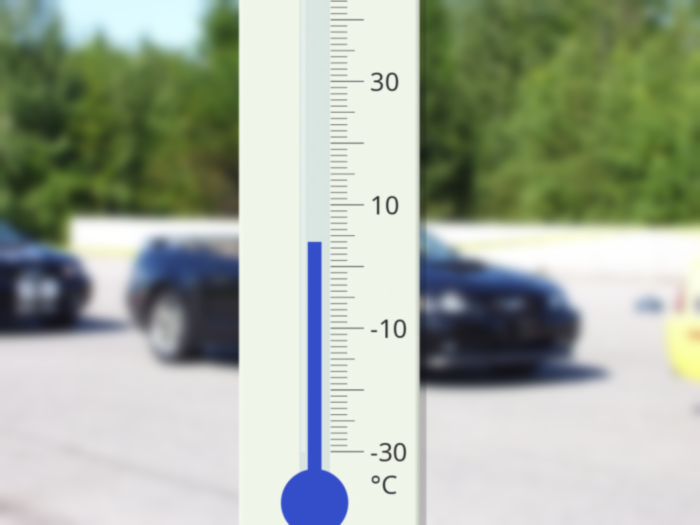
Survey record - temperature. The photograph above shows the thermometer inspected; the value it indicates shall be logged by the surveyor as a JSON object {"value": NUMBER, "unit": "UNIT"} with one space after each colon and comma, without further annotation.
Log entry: {"value": 4, "unit": "°C"}
